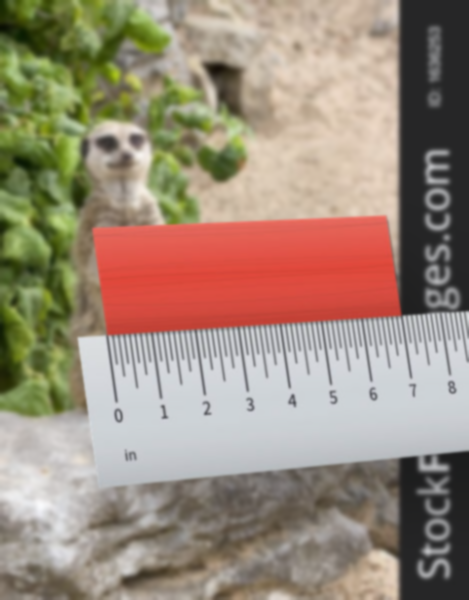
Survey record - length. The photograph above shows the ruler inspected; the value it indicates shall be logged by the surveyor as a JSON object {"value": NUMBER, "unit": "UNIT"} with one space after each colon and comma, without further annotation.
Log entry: {"value": 7, "unit": "in"}
